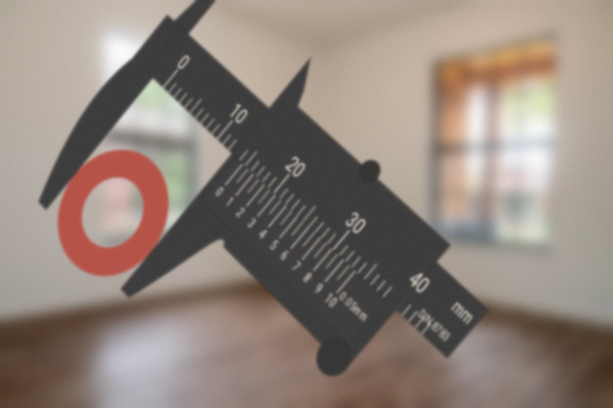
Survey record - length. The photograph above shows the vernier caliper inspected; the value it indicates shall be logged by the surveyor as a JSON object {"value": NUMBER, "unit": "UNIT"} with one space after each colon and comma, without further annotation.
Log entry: {"value": 14.6, "unit": "mm"}
